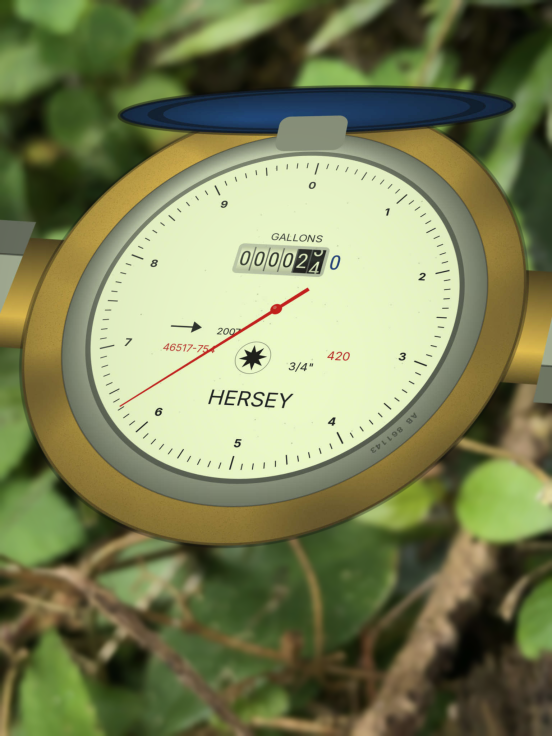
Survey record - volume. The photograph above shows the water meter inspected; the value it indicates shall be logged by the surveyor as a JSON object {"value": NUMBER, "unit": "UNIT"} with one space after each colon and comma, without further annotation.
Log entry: {"value": 236.3, "unit": "gal"}
